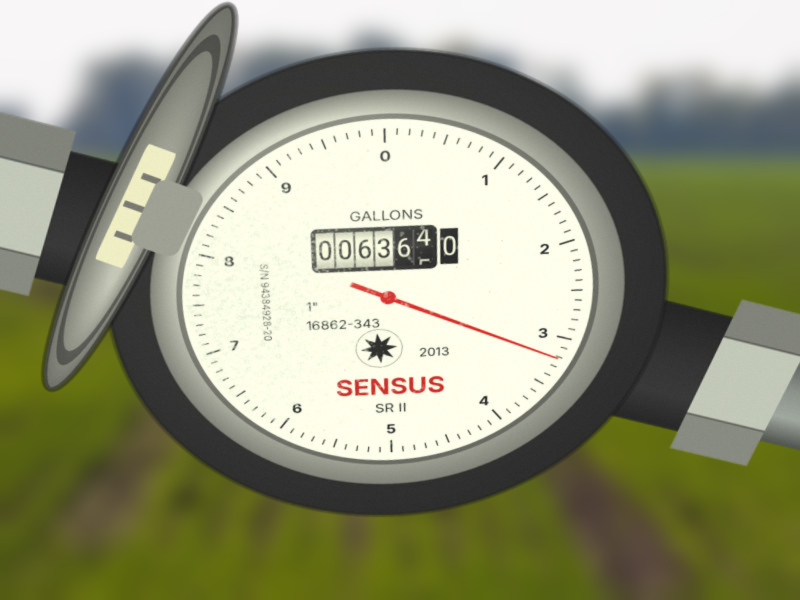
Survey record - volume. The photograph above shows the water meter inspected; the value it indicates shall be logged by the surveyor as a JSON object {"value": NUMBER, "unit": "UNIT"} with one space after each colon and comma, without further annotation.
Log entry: {"value": 63643.2, "unit": "gal"}
